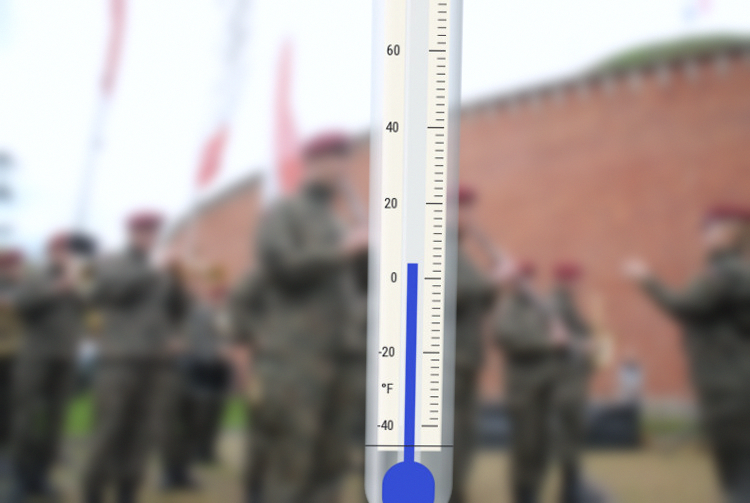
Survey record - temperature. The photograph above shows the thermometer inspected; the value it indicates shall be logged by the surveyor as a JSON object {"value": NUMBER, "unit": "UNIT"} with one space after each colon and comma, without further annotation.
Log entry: {"value": 4, "unit": "°F"}
